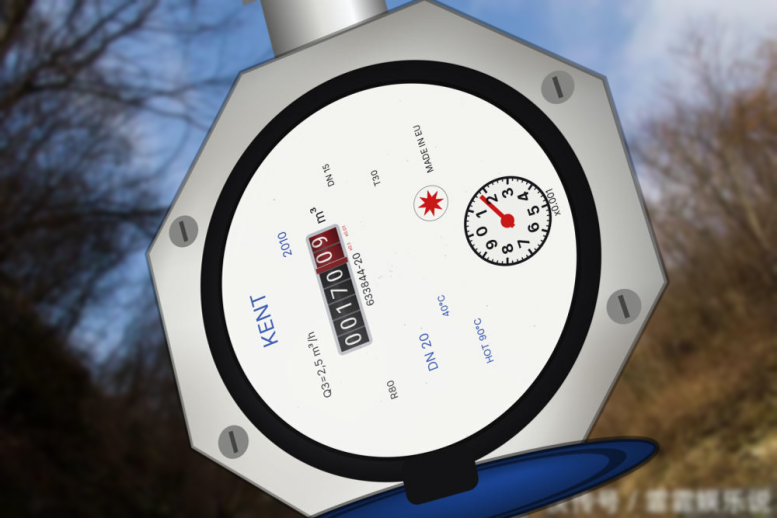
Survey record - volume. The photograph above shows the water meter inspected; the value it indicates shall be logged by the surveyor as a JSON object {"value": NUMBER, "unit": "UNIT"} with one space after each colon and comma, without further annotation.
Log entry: {"value": 170.091, "unit": "m³"}
